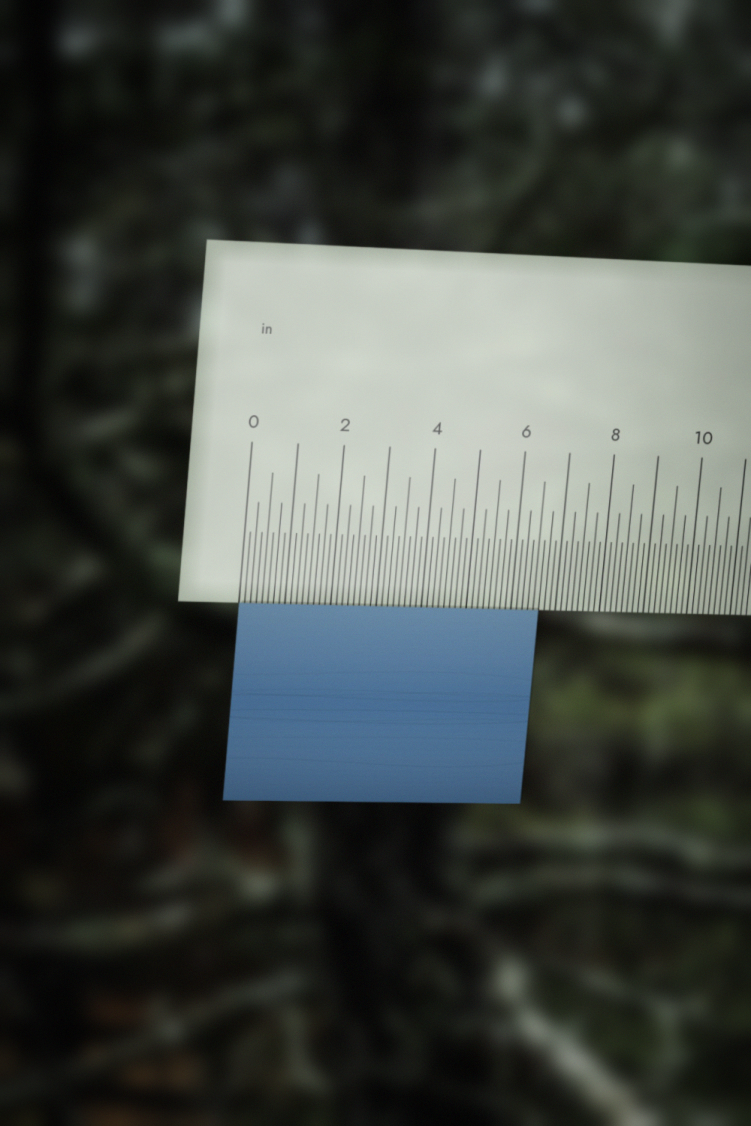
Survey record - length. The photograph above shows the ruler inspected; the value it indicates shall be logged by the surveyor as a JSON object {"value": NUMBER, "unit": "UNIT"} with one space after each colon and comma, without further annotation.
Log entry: {"value": 6.625, "unit": "in"}
